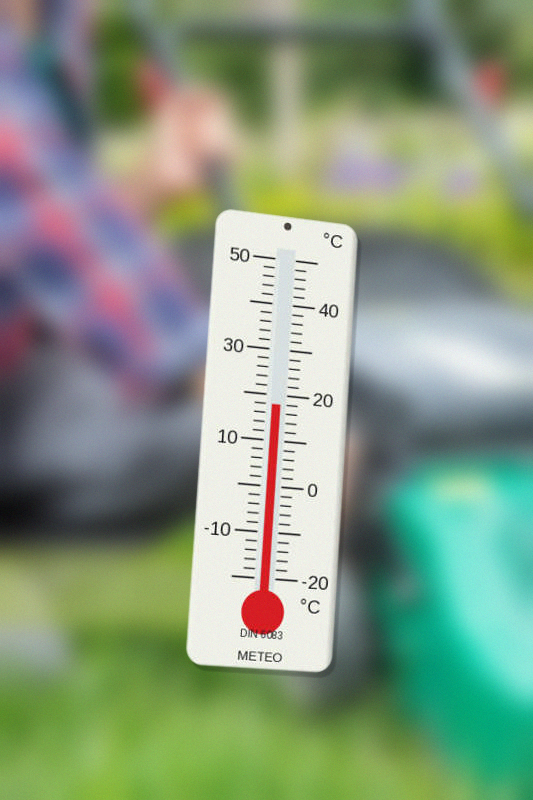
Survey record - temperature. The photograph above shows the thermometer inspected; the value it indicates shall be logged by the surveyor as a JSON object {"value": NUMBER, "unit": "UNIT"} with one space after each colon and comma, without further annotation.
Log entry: {"value": 18, "unit": "°C"}
